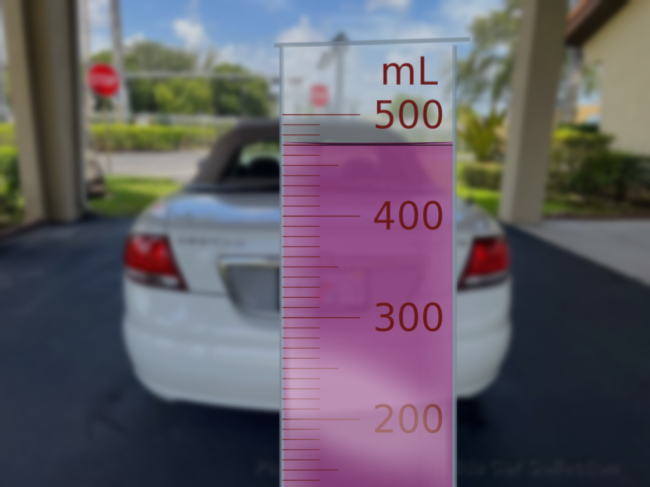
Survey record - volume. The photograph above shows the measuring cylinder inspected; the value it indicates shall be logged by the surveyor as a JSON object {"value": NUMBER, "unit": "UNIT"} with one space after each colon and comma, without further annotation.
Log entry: {"value": 470, "unit": "mL"}
